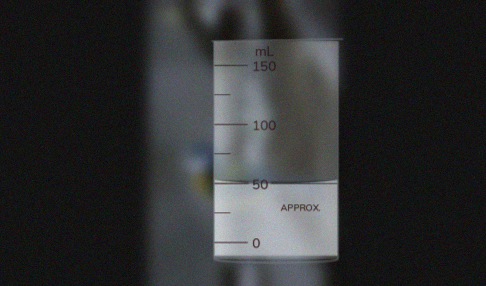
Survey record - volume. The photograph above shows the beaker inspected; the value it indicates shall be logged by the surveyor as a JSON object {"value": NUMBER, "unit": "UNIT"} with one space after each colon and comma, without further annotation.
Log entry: {"value": 50, "unit": "mL"}
